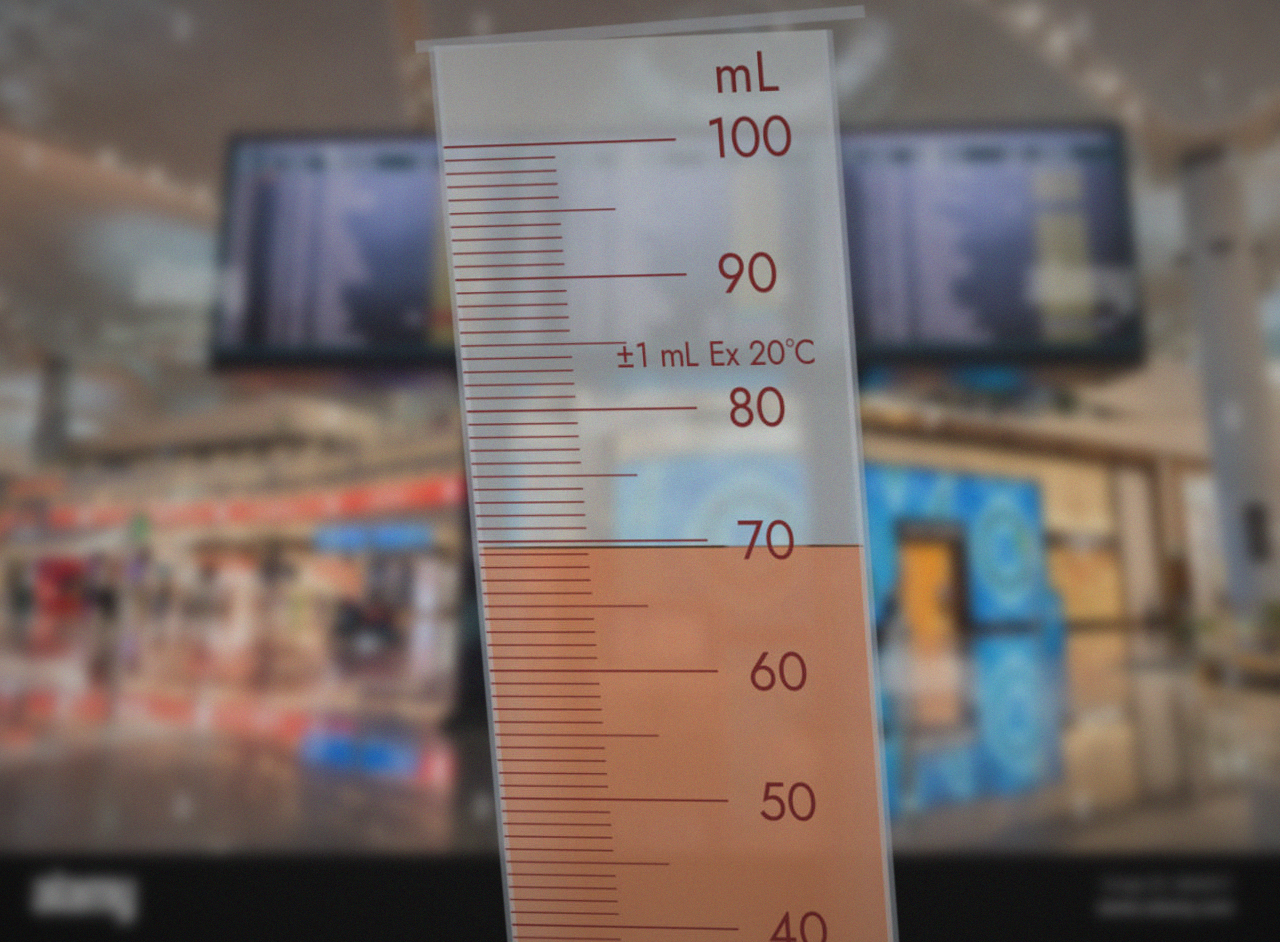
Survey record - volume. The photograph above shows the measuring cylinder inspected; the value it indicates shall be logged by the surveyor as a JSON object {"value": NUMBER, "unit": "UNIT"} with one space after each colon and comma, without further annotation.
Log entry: {"value": 69.5, "unit": "mL"}
